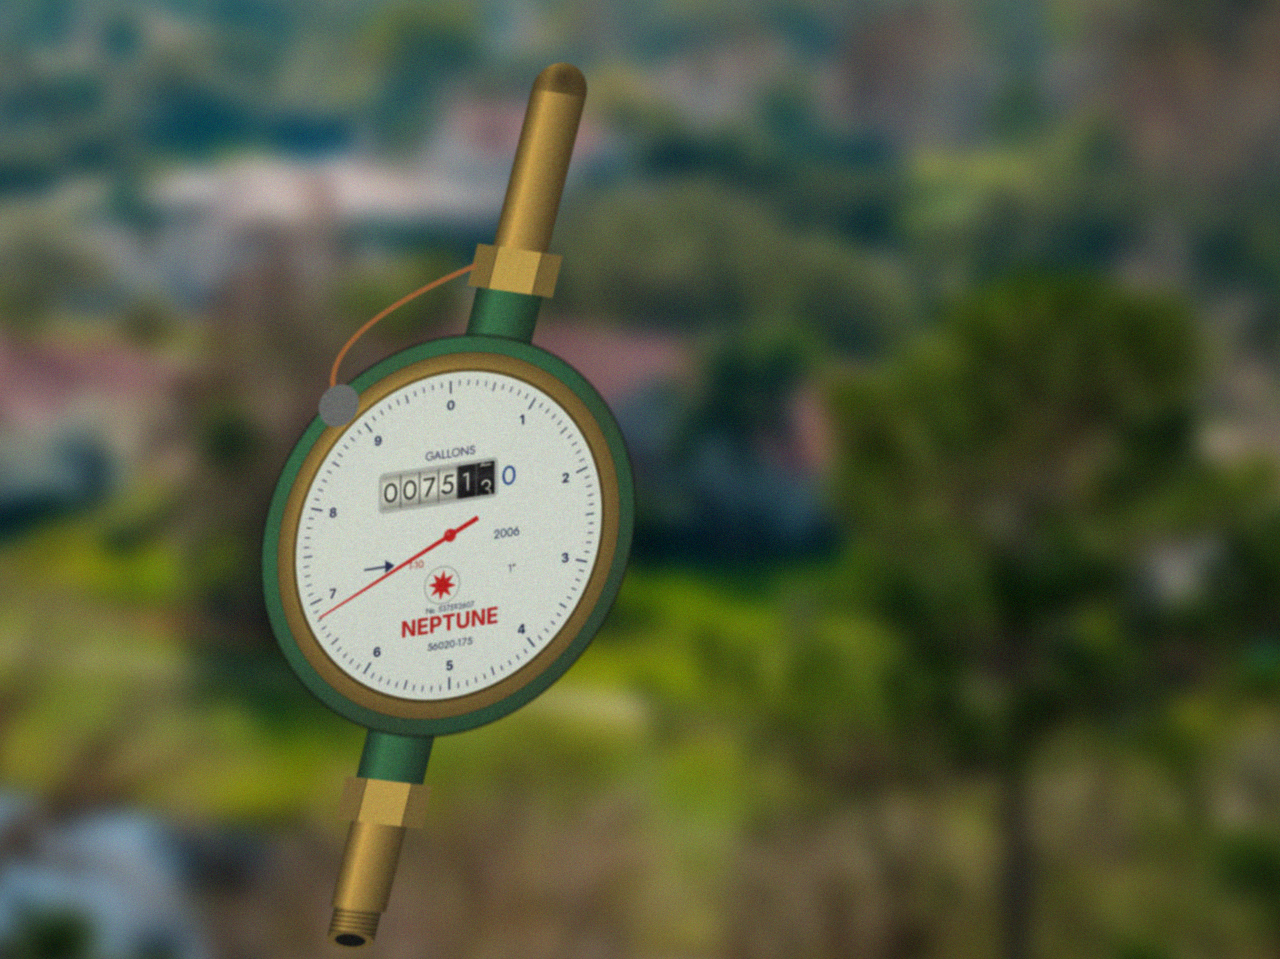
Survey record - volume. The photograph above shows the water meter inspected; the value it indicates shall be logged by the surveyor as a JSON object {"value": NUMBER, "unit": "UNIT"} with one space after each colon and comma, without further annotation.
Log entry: {"value": 75126.8, "unit": "gal"}
